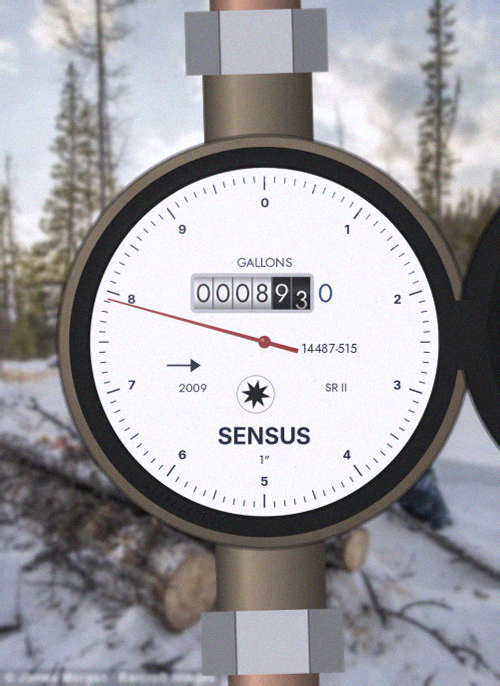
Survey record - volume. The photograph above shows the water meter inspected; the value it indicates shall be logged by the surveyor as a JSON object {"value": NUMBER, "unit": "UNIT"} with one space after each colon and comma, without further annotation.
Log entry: {"value": 8927.9, "unit": "gal"}
